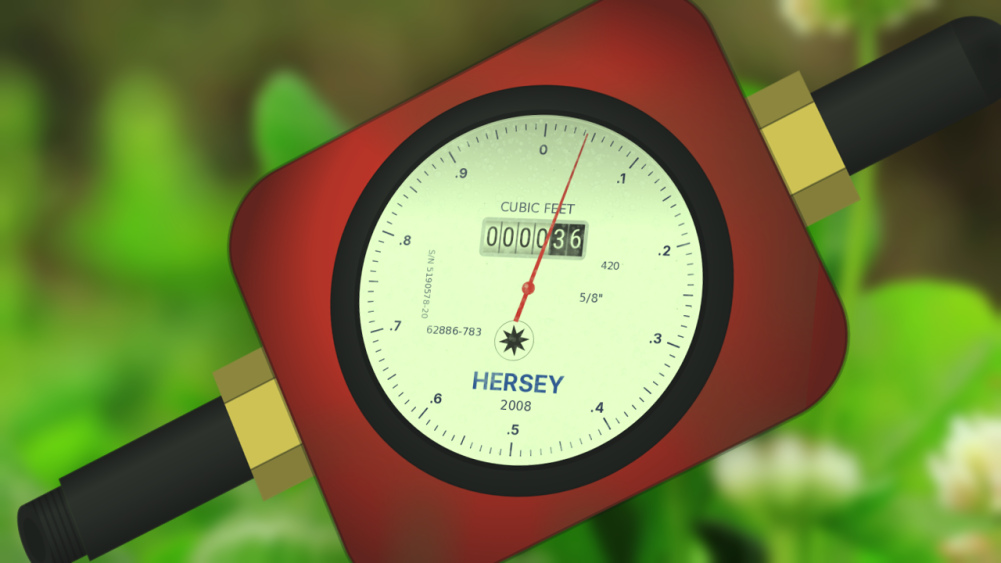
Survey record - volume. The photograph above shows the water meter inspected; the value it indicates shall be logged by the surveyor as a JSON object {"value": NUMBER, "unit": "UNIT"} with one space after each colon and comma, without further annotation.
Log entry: {"value": 36.04, "unit": "ft³"}
